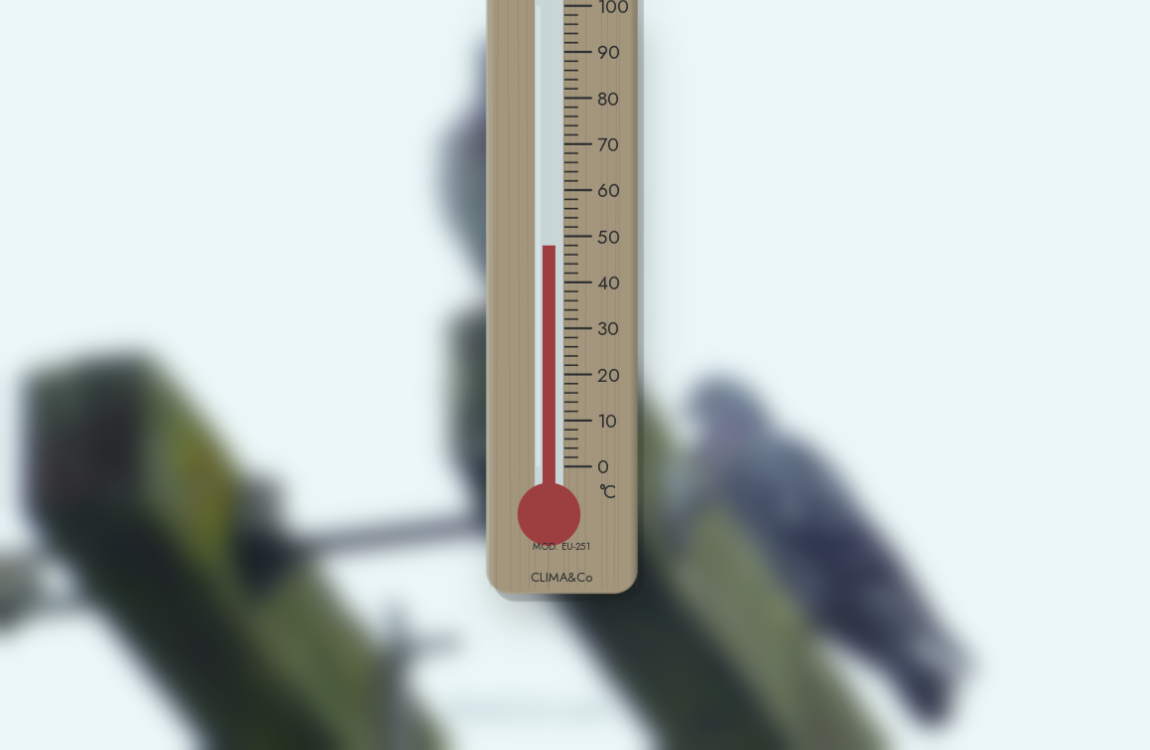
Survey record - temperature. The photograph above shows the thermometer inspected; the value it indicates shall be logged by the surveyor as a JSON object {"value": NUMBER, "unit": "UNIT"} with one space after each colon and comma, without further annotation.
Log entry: {"value": 48, "unit": "°C"}
